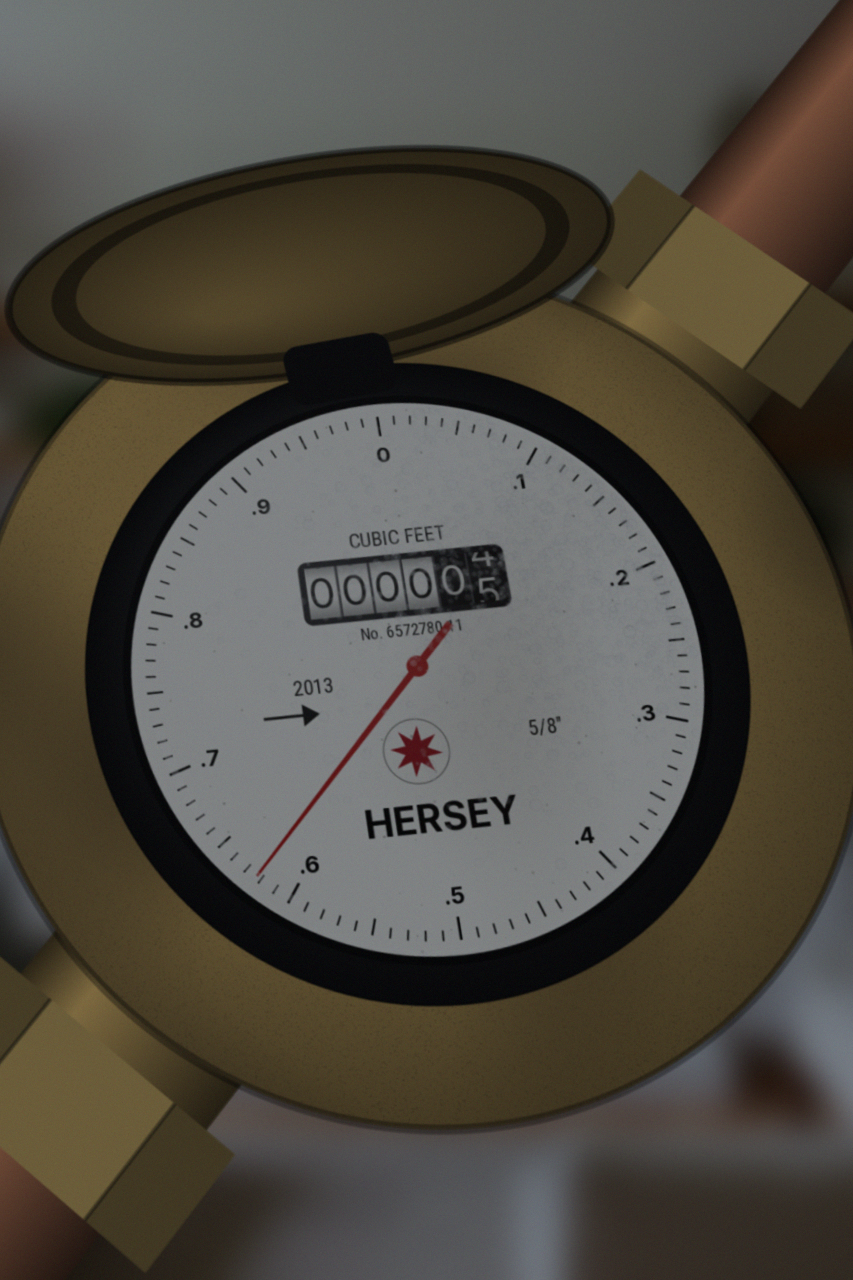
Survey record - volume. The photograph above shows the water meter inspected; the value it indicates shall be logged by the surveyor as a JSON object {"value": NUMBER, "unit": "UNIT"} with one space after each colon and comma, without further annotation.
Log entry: {"value": 4.62, "unit": "ft³"}
